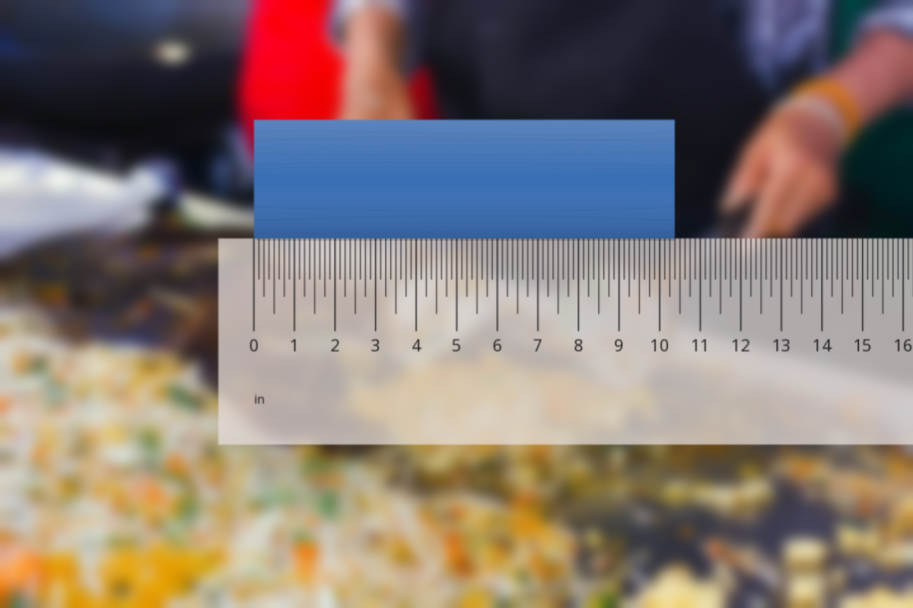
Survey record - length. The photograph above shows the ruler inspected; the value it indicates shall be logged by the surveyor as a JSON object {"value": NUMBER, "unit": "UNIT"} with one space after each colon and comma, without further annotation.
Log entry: {"value": 10.375, "unit": "in"}
